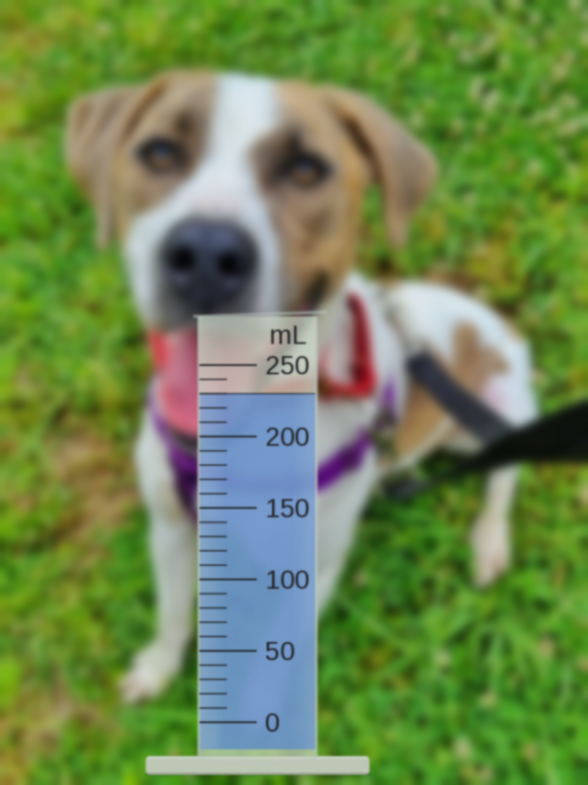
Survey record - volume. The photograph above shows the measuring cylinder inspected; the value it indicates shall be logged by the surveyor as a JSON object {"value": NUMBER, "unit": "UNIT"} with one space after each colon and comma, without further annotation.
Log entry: {"value": 230, "unit": "mL"}
